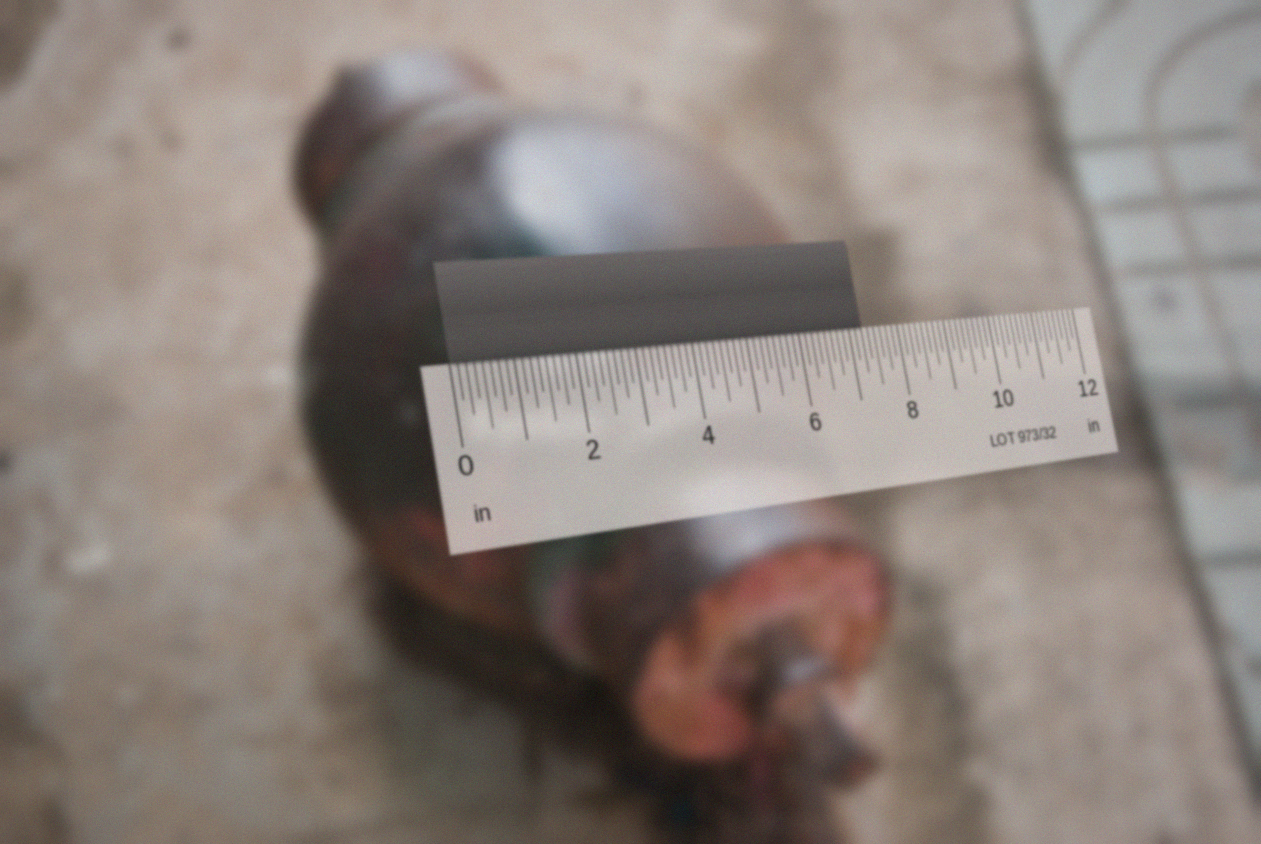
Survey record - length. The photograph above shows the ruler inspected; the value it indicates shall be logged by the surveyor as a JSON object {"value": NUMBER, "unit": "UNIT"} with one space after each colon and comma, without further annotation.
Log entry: {"value": 7.25, "unit": "in"}
